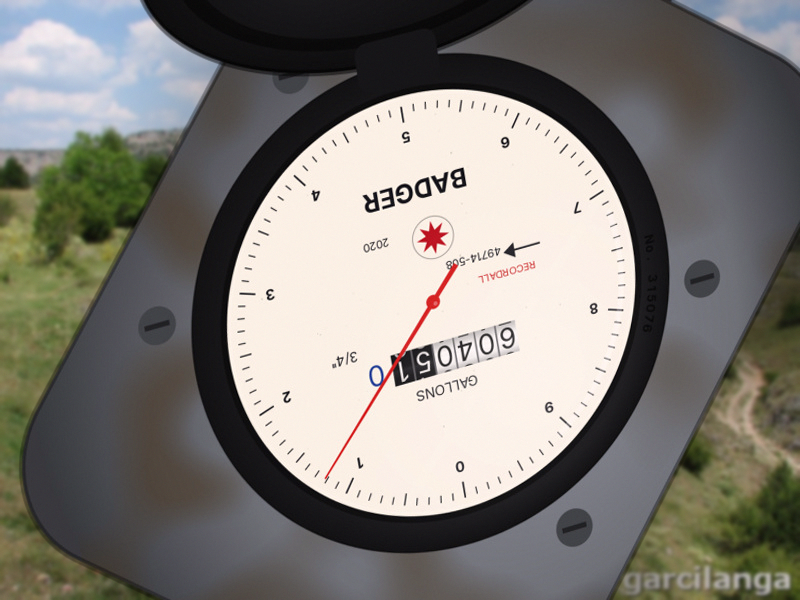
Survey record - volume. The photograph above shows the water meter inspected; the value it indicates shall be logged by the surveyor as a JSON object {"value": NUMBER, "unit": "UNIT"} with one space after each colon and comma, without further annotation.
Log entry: {"value": 6040511.2, "unit": "gal"}
